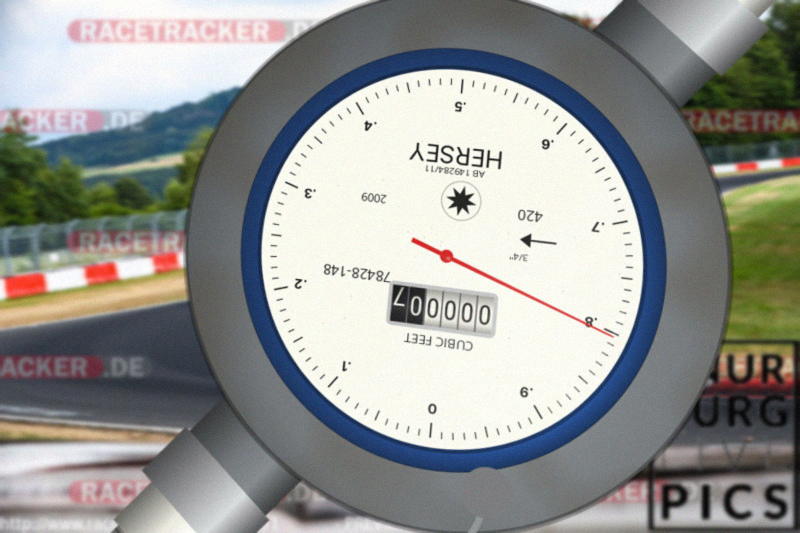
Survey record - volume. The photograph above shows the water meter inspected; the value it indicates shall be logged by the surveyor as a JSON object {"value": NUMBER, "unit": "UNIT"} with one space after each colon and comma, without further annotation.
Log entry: {"value": 6.80, "unit": "ft³"}
